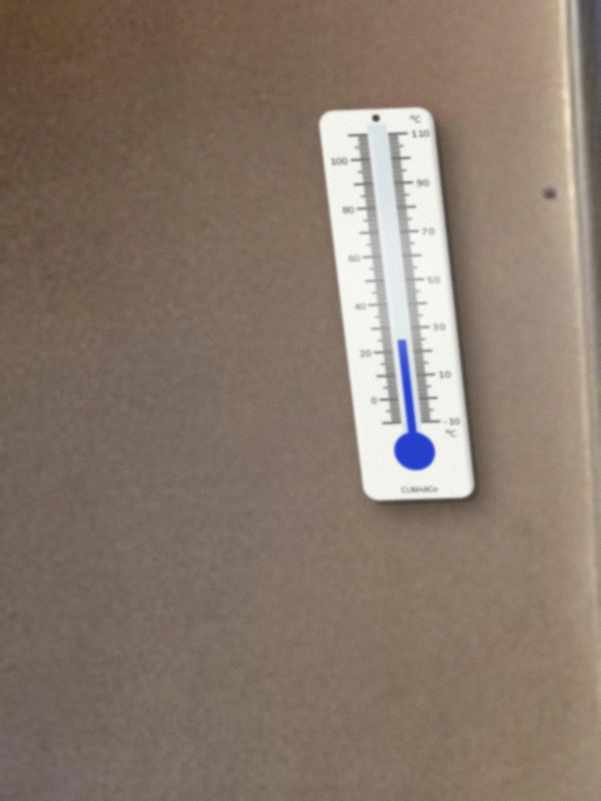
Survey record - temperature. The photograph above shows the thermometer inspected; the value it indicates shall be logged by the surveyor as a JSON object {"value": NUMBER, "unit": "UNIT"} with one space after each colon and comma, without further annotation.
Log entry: {"value": 25, "unit": "°C"}
